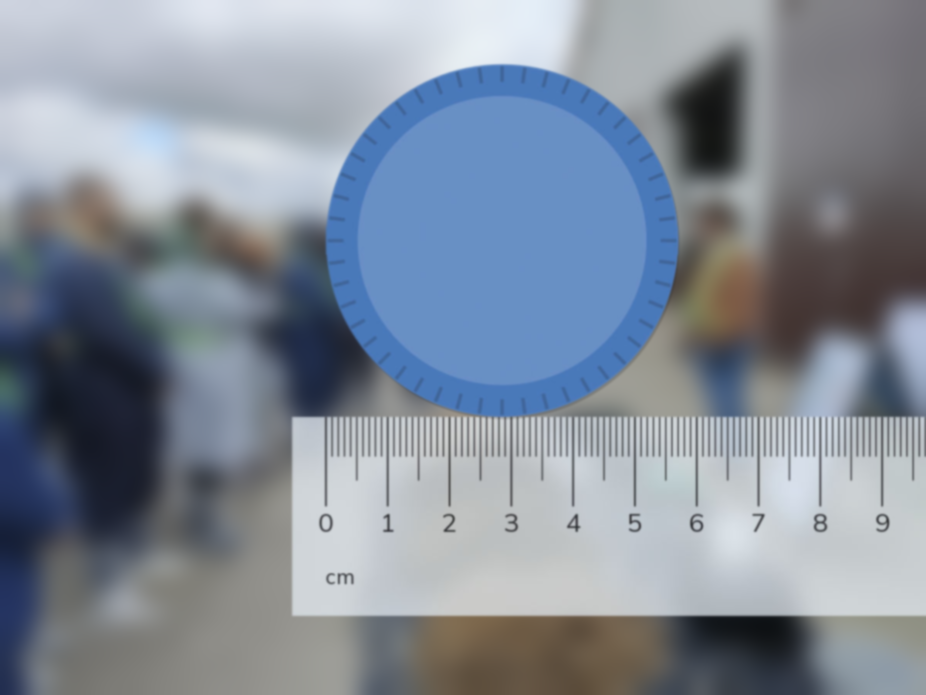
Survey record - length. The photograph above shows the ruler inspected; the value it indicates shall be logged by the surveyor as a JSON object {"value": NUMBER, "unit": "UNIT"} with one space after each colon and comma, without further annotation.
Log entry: {"value": 5.7, "unit": "cm"}
